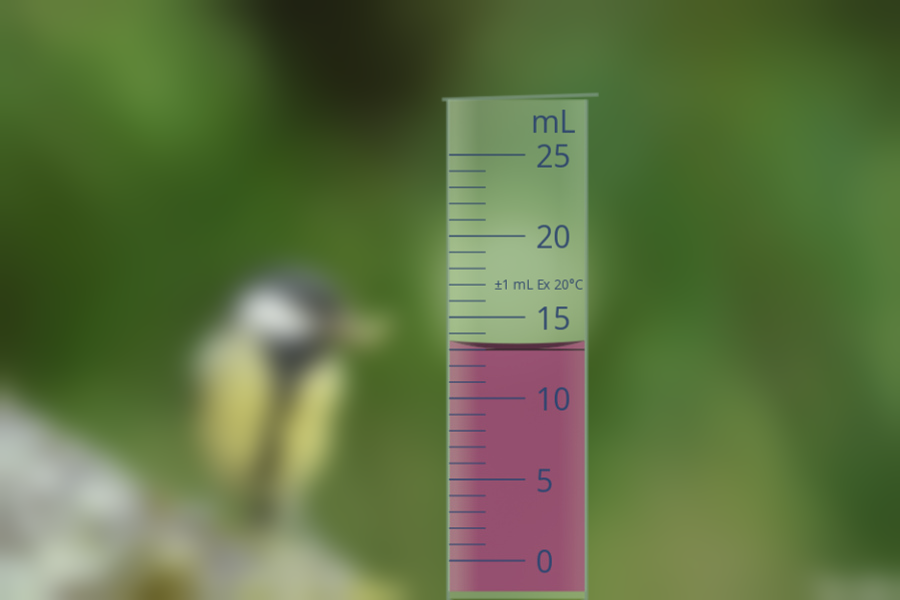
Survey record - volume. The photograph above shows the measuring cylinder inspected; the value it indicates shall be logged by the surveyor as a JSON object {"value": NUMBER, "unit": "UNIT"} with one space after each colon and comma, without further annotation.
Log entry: {"value": 13, "unit": "mL"}
